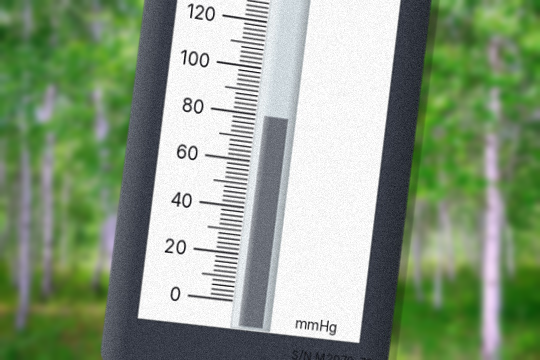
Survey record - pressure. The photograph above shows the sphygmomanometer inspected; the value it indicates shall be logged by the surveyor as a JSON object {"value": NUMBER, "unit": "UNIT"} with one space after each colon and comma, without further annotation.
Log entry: {"value": 80, "unit": "mmHg"}
